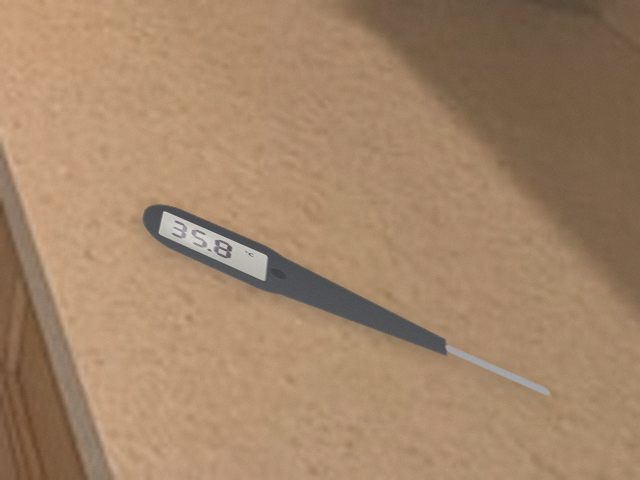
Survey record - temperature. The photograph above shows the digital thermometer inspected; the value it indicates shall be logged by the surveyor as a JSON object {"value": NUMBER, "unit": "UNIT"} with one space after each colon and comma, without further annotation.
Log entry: {"value": 35.8, "unit": "°C"}
